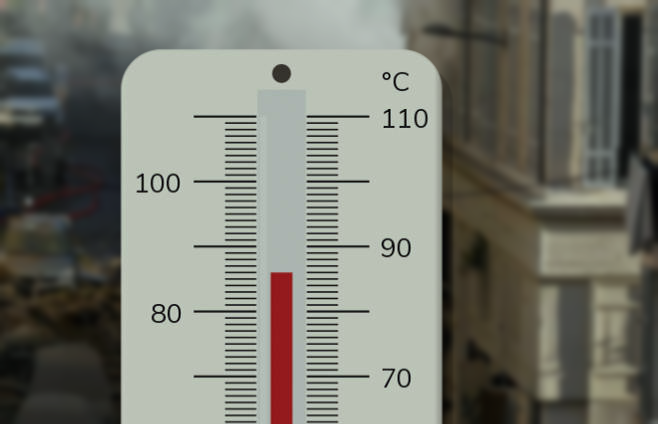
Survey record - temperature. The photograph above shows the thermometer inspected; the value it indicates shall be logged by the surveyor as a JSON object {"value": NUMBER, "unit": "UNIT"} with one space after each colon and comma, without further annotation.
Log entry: {"value": 86, "unit": "°C"}
